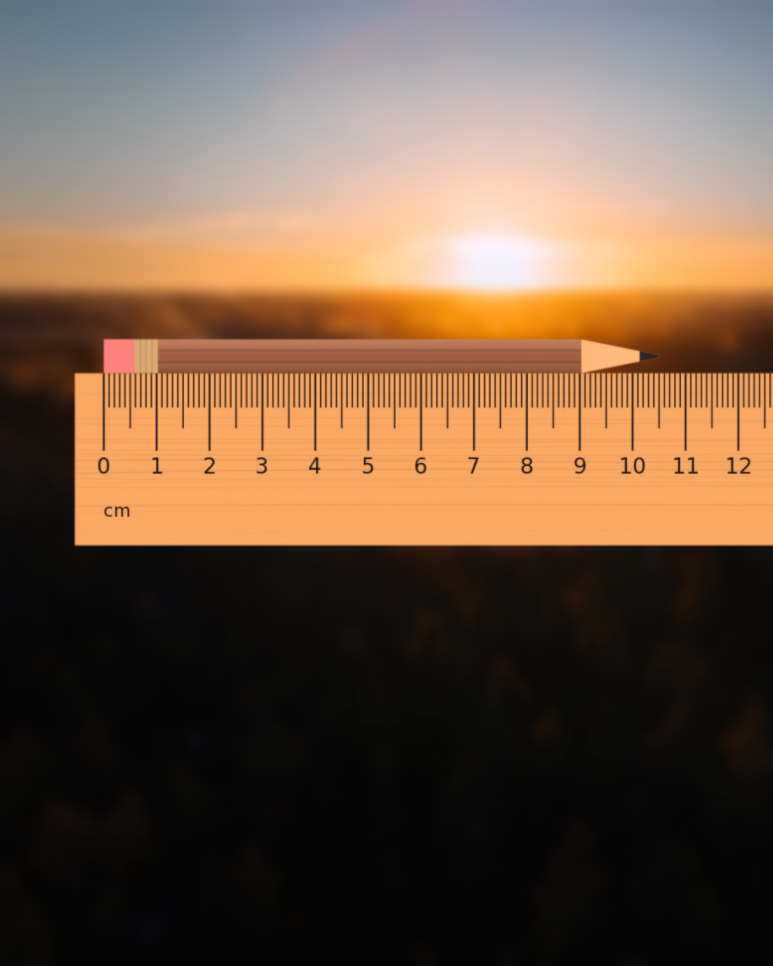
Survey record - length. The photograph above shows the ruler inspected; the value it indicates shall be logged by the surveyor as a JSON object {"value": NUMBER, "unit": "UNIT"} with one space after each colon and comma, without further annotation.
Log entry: {"value": 10.5, "unit": "cm"}
